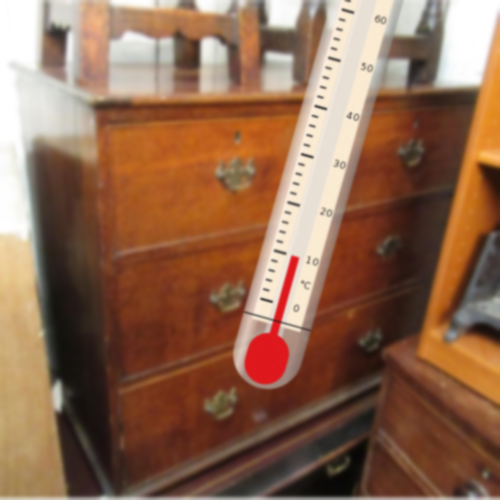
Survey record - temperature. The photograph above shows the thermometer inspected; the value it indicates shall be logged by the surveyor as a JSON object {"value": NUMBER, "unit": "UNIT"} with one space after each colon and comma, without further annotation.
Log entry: {"value": 10, "unit": "°C"}
